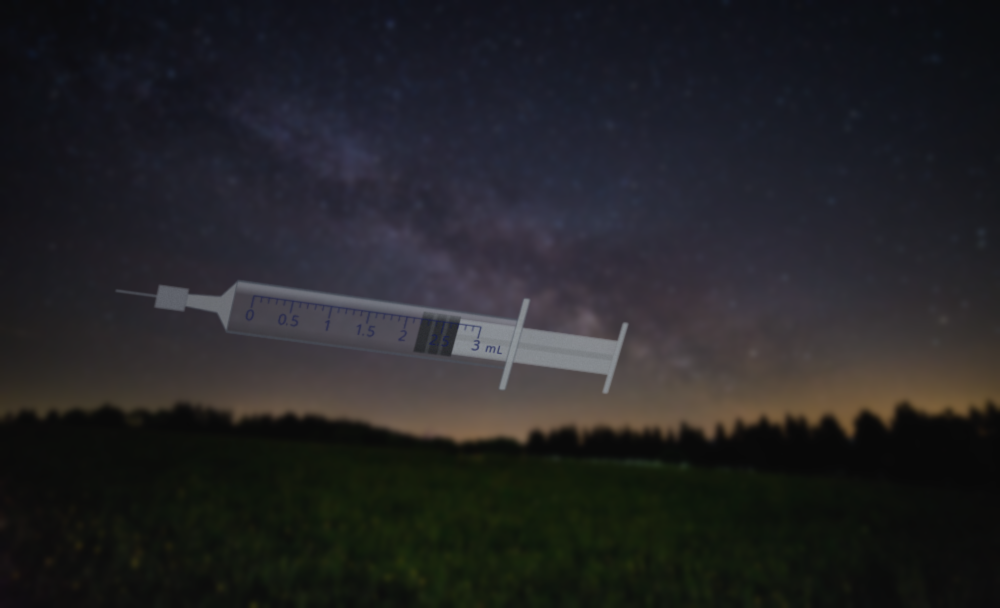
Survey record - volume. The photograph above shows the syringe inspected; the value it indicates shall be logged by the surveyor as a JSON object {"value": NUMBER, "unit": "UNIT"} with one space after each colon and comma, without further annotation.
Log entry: {"value": 2.2, "unit": "mL"}
